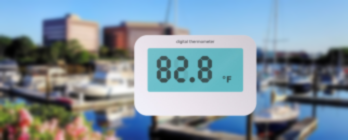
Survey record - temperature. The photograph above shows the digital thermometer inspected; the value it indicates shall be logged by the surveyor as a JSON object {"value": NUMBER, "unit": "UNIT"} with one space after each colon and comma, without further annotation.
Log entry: {"value": 82.8, "unit": "°F"}
